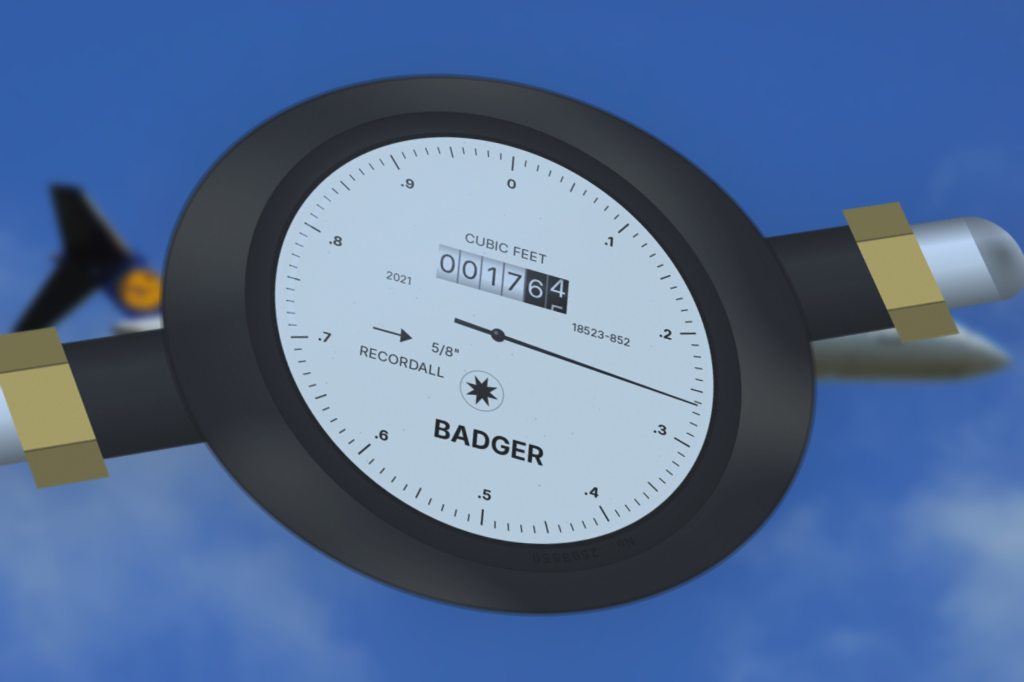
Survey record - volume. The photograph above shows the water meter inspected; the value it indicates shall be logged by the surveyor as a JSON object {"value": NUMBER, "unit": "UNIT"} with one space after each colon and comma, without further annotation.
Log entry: {"value": 1764.26, "unit": "ft³"}
